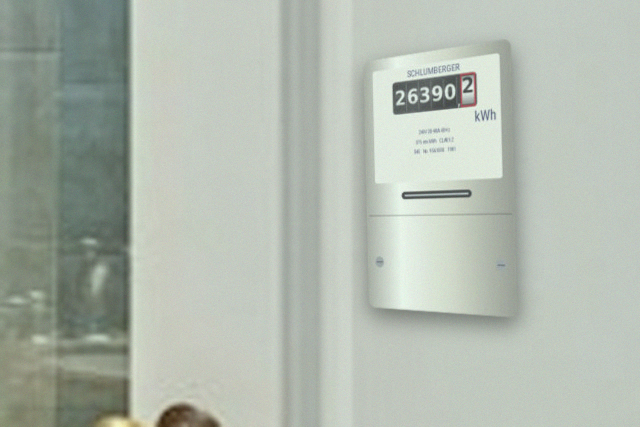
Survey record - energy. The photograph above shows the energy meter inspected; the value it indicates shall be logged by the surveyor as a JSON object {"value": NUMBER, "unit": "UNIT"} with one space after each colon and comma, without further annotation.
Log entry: {"value": 26390.2, "unit": "kWh"}
